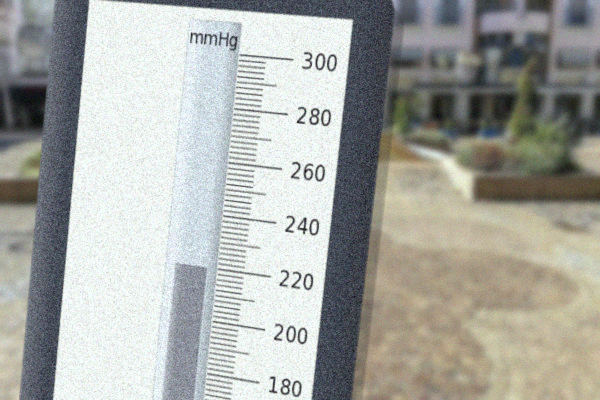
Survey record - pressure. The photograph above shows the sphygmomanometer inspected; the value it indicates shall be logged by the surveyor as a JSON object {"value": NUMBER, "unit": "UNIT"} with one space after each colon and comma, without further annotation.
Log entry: {"value": 220, "unit": "mmHg"}
